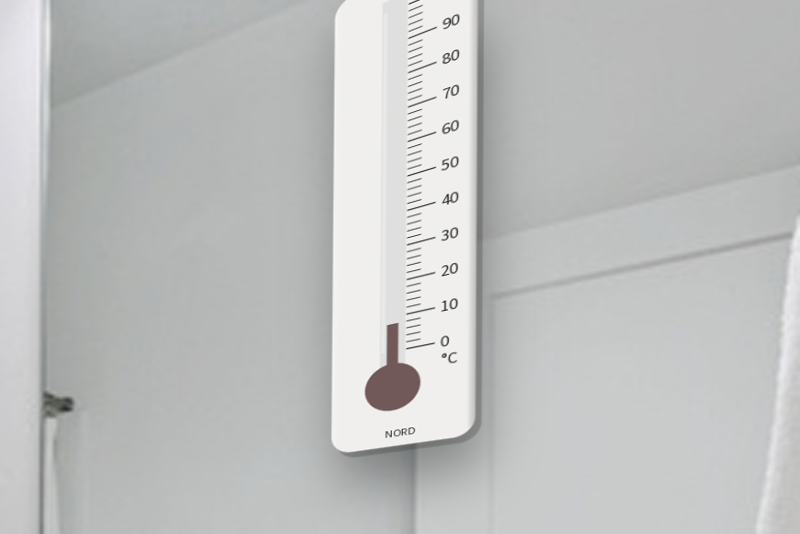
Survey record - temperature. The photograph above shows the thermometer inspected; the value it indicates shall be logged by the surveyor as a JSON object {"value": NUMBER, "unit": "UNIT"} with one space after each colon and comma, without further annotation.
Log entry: {"value": 8, "unit": "°C"}
